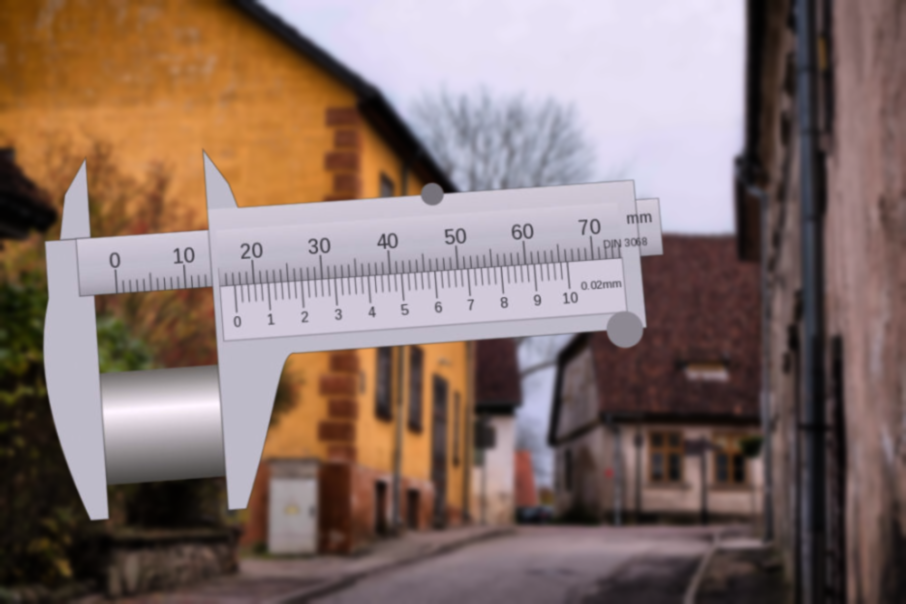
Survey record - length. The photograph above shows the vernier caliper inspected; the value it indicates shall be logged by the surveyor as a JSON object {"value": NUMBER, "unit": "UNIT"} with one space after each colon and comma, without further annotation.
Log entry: {"value": 17.2, "unit": "mm"}
